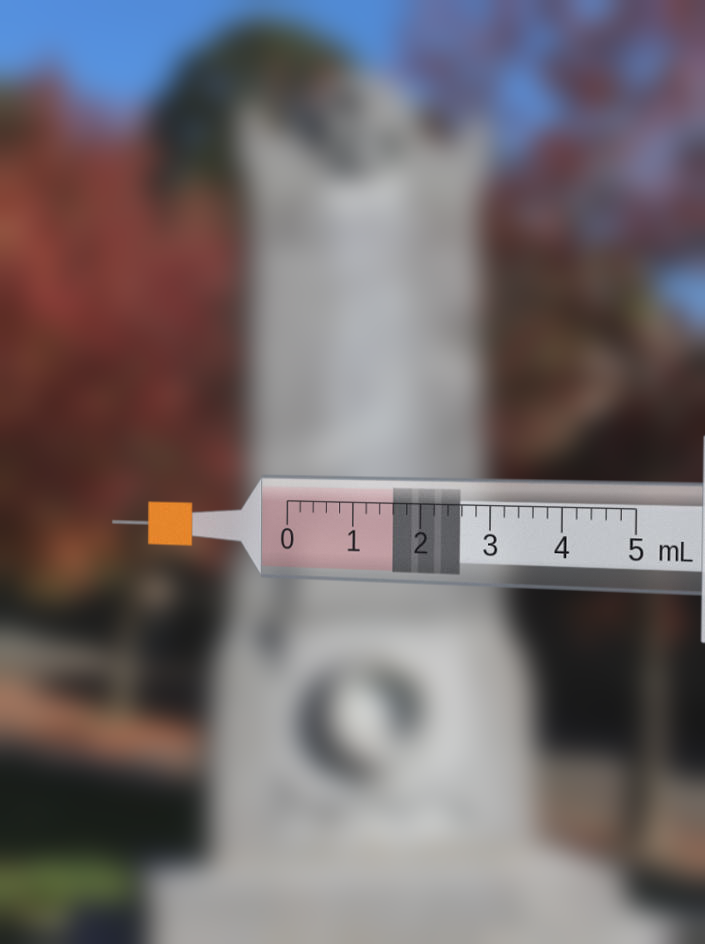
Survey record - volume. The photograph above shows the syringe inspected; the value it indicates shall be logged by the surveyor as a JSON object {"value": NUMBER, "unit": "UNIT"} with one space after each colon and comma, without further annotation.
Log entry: {"value": 1.6, "unit": "mL"}
